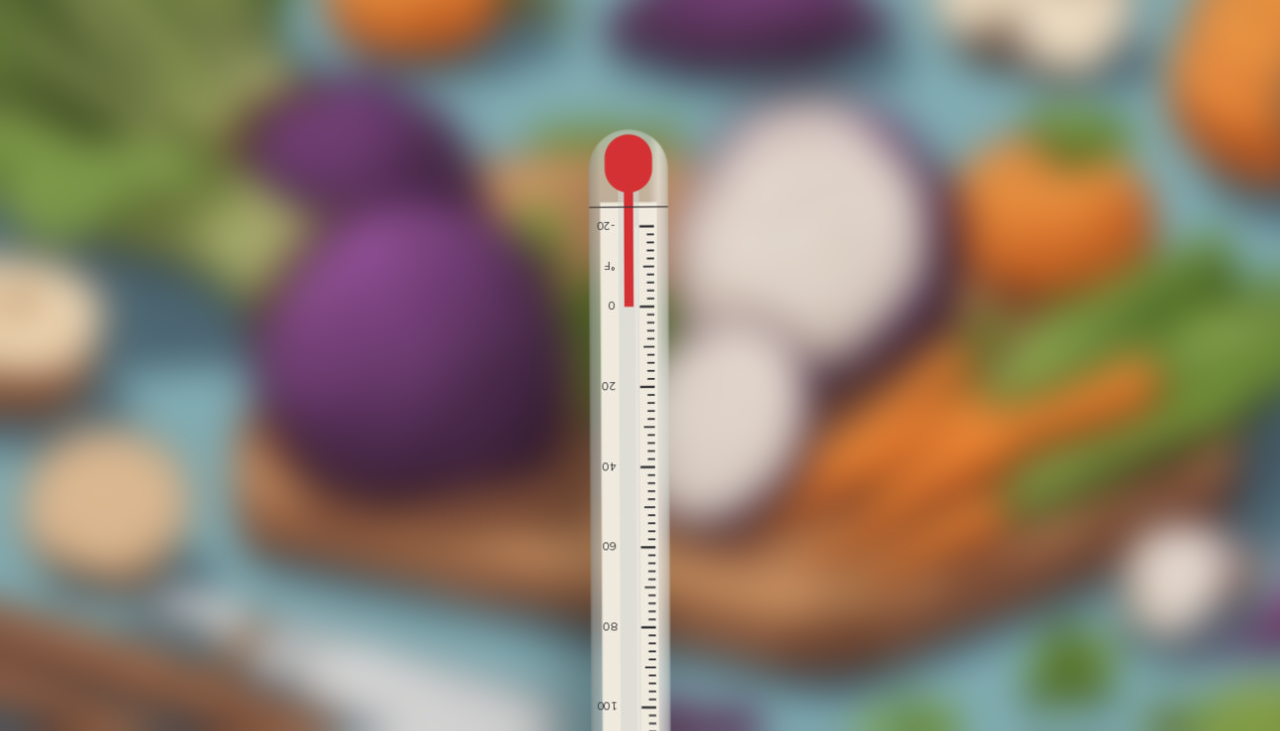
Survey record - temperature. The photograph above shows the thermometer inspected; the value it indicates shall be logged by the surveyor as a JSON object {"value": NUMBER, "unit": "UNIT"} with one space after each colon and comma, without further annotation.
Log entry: {"value": 0, "unit": "°F"}
